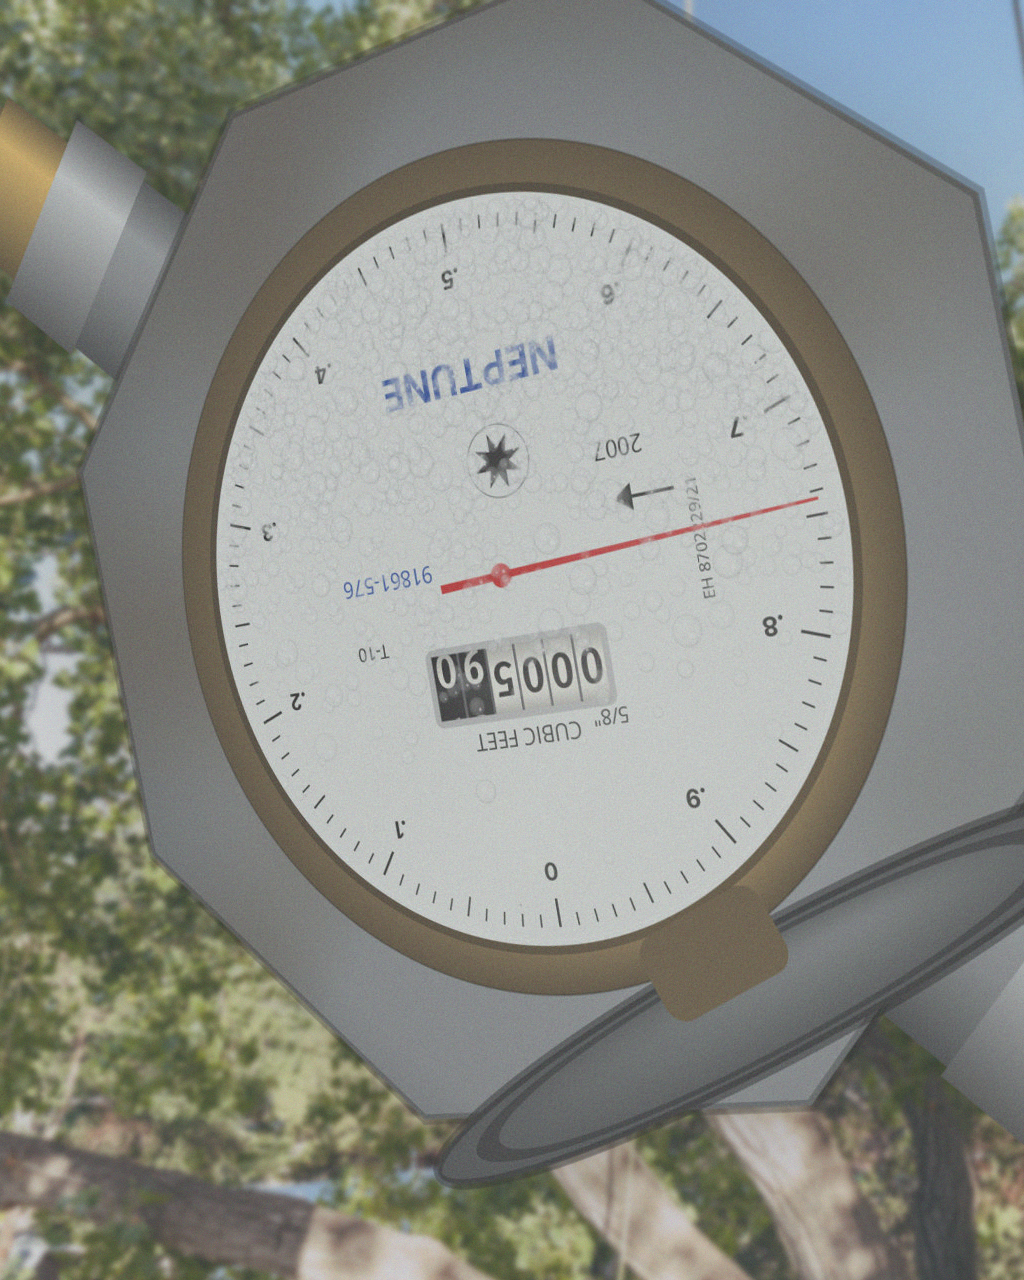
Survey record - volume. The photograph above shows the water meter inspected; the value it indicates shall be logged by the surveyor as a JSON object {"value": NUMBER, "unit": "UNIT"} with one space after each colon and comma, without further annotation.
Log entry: {"value": 589.74, "unit": "ft³"}
